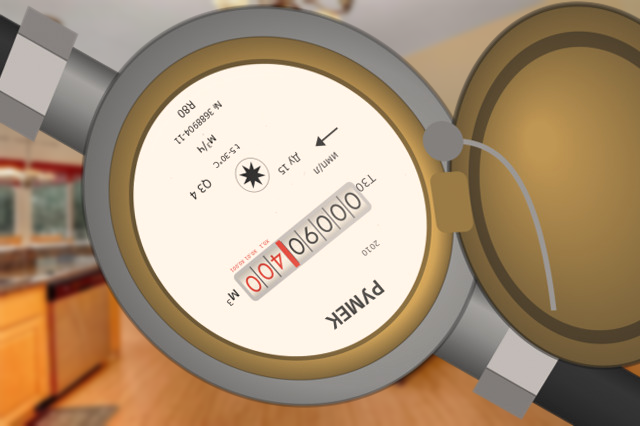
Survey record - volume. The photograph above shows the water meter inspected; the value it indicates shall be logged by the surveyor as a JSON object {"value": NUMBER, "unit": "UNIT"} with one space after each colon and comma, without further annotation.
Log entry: {"value": 90.400, "unit": "m³"}
